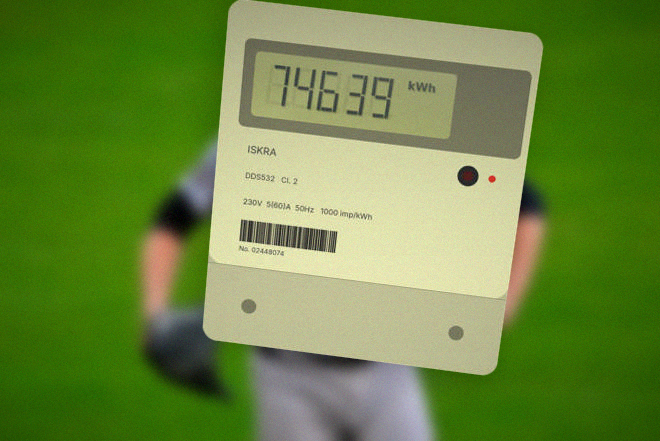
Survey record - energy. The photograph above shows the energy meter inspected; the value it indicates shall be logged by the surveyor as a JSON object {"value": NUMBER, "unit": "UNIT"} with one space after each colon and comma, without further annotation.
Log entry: {"value": 74639, "unit": "kWh"}
